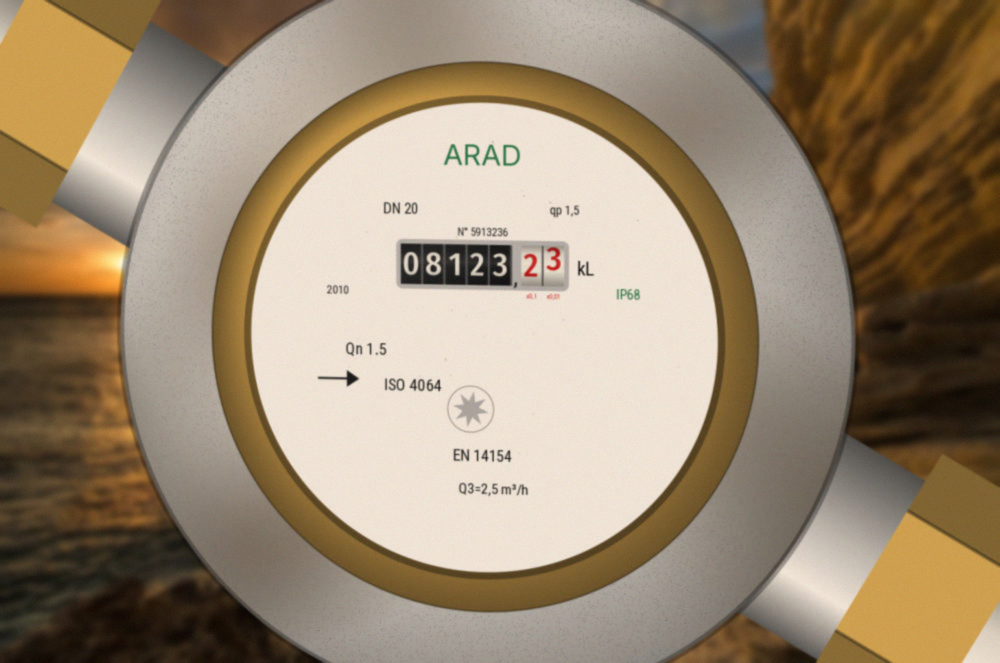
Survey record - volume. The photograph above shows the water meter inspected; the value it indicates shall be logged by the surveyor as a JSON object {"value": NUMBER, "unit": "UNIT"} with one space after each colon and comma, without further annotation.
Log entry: {"value": 8123.23, "unit": "kL"}
